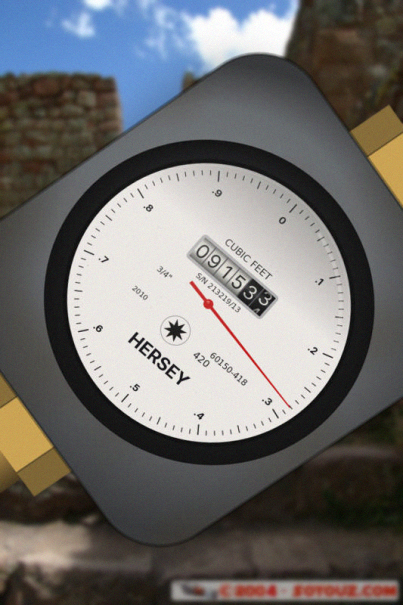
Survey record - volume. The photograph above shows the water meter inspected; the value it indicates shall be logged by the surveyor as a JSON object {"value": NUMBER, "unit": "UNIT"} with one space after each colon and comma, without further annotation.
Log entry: {"value": 91533.28, "unit": "ft³"}
